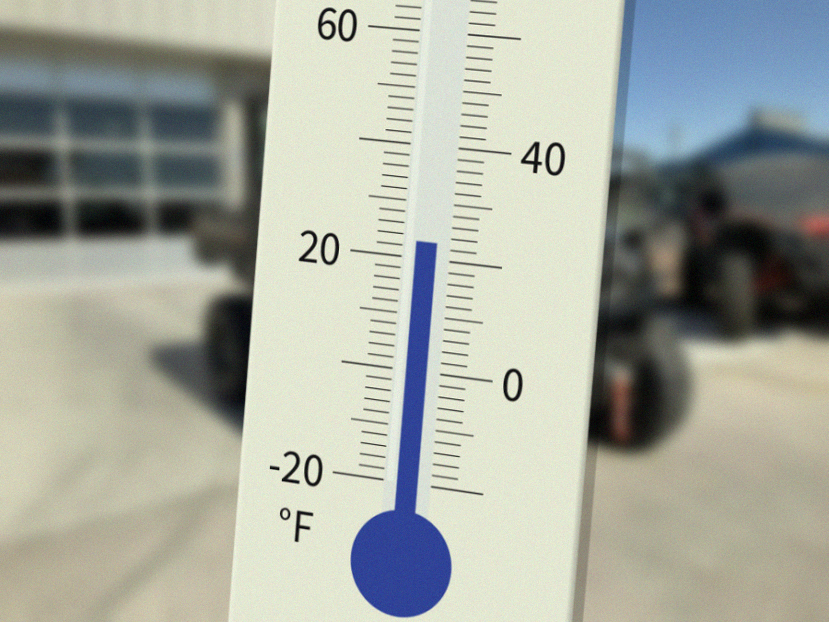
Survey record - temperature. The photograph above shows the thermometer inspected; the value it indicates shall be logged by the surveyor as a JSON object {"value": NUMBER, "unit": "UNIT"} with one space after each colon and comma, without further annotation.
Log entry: {"value": 23, "unit": "°F"}
